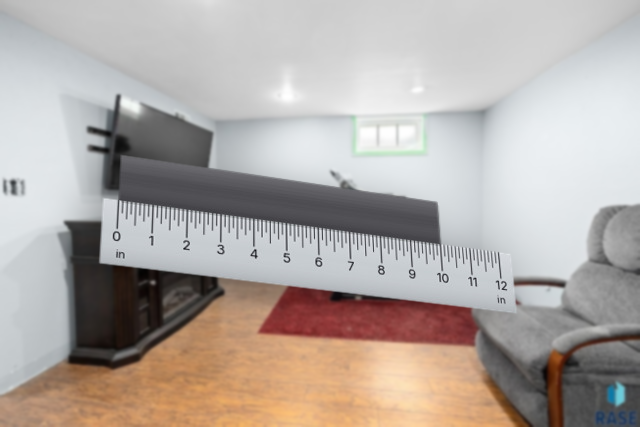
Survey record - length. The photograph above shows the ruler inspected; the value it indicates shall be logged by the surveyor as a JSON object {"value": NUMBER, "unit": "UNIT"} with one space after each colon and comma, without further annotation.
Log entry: {"value": 10, "unit": "in"}
